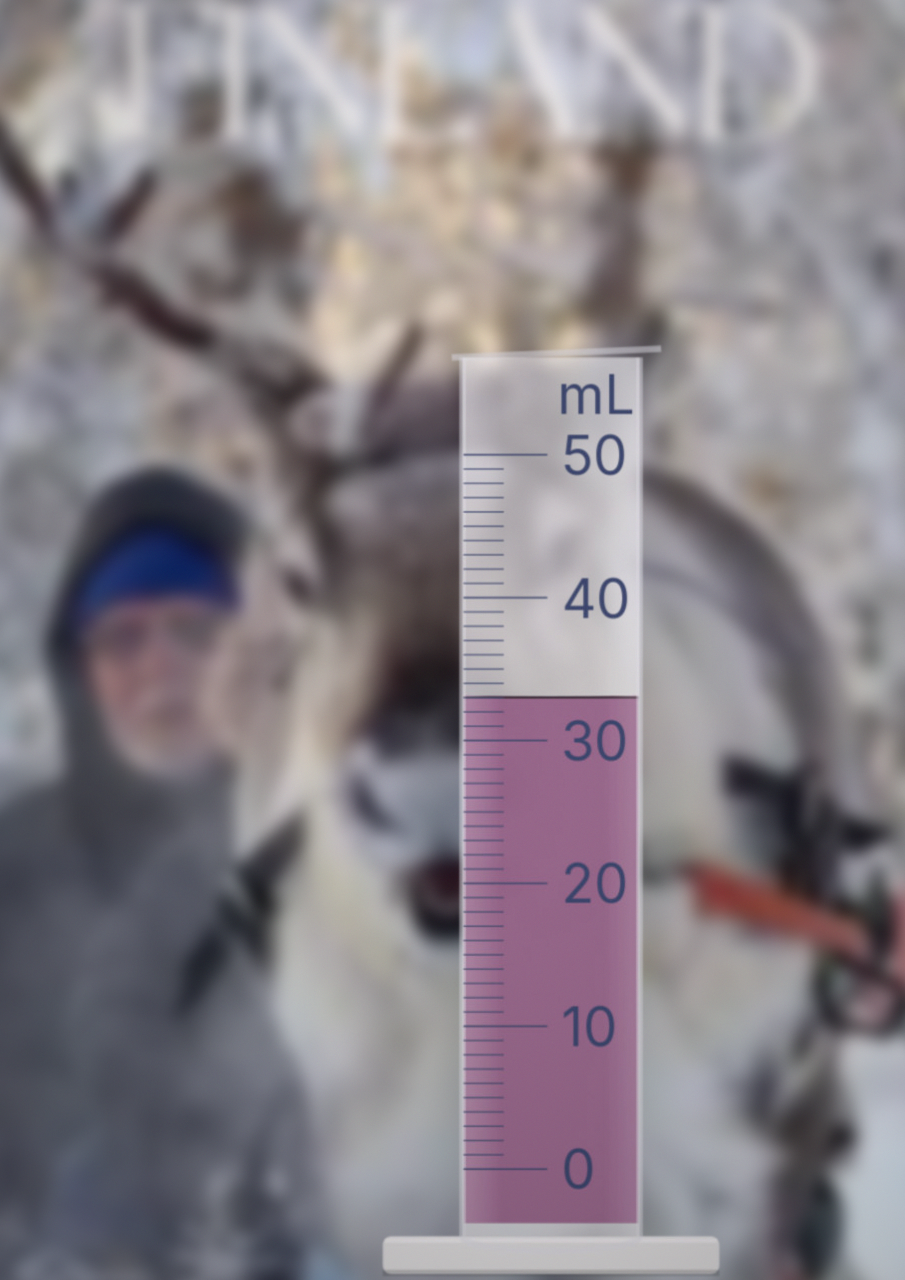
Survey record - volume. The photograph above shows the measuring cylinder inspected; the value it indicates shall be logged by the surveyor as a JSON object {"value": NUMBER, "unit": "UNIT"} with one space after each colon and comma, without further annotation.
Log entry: {"value": 33, "unit": "mL"}
